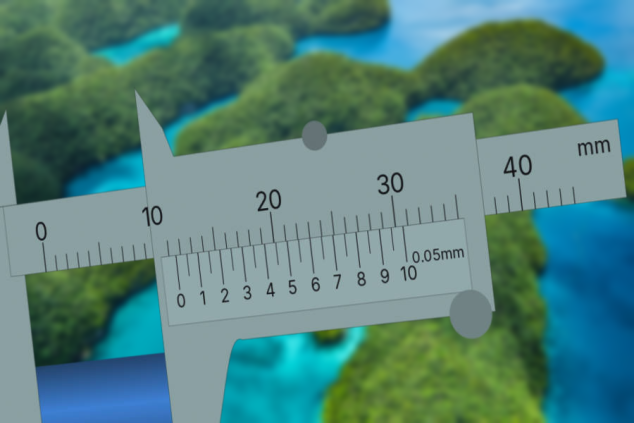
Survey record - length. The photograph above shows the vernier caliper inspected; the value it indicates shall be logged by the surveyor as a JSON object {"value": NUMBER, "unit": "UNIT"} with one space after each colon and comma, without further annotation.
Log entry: {"value": 11.6, "unit": "mm"}
